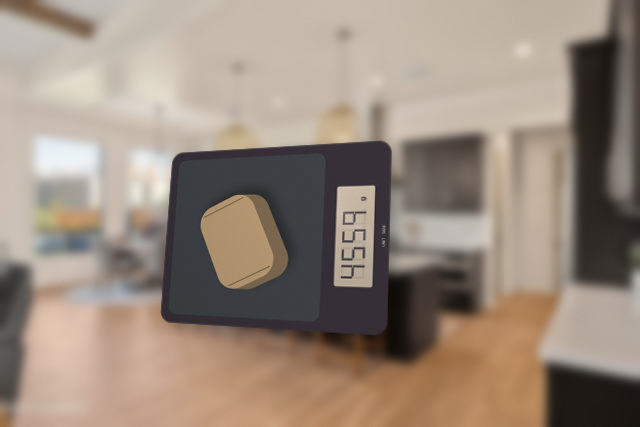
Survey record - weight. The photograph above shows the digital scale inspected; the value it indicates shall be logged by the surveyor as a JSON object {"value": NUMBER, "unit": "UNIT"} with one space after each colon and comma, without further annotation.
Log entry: {"value": 4559, "unit": "g"}
